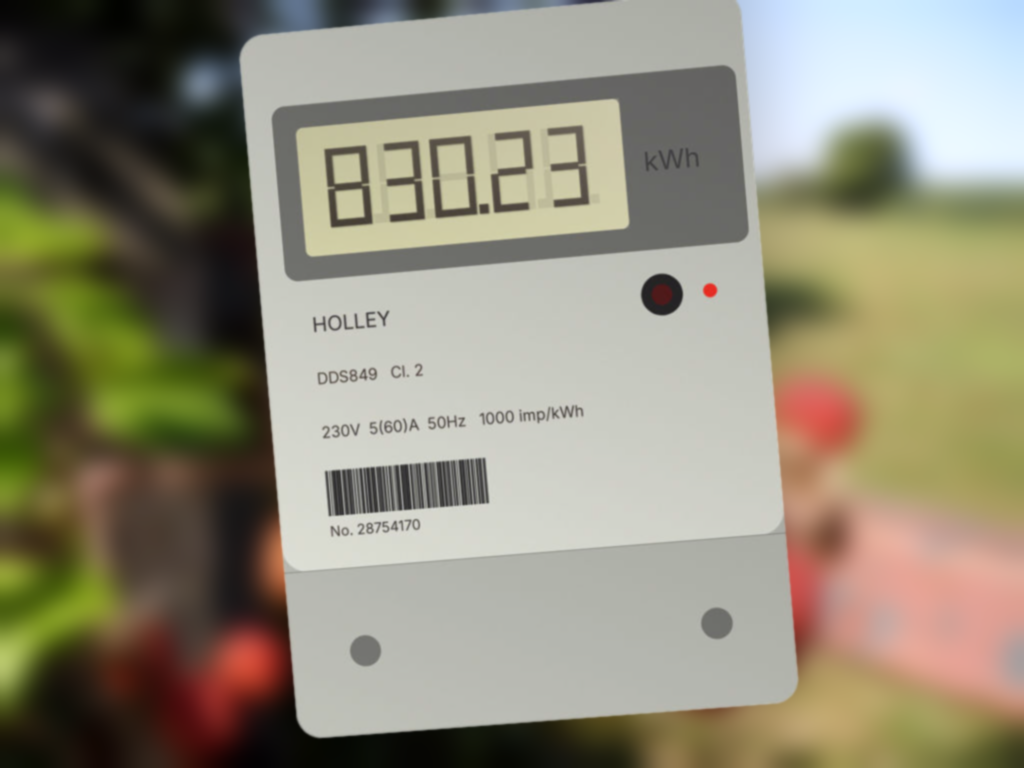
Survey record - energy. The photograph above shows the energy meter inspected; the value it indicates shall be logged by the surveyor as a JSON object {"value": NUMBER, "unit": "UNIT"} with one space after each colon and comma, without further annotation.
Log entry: {"value": 830.23, "unit": "kWh"}
